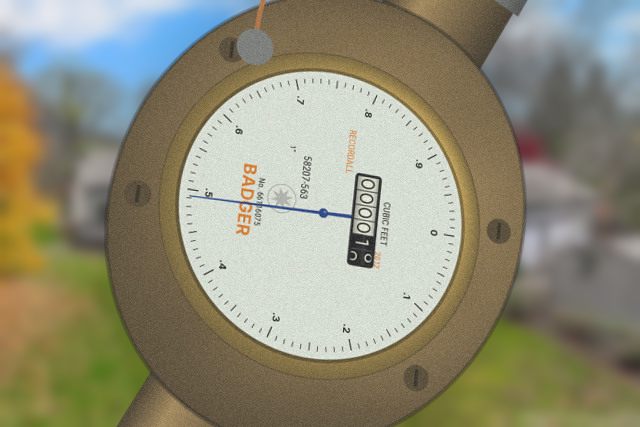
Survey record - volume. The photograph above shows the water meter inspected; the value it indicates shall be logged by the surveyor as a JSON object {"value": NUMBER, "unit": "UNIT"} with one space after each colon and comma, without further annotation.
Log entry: {"value": 18.49, "unit": "ft³"}
